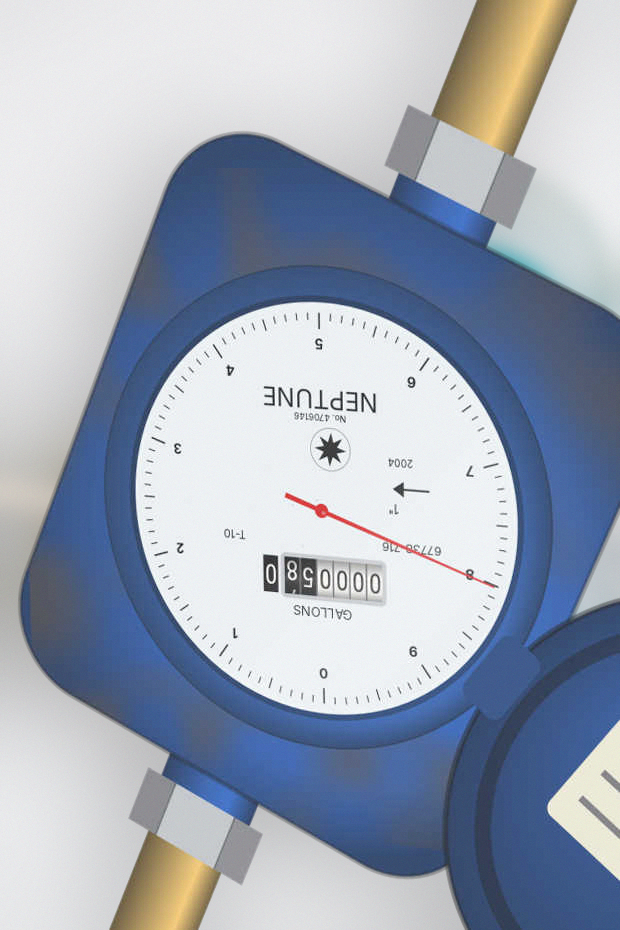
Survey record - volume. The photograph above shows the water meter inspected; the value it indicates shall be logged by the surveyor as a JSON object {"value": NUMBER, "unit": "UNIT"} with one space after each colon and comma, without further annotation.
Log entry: {"value": 578.0, "unit": "gal"}
